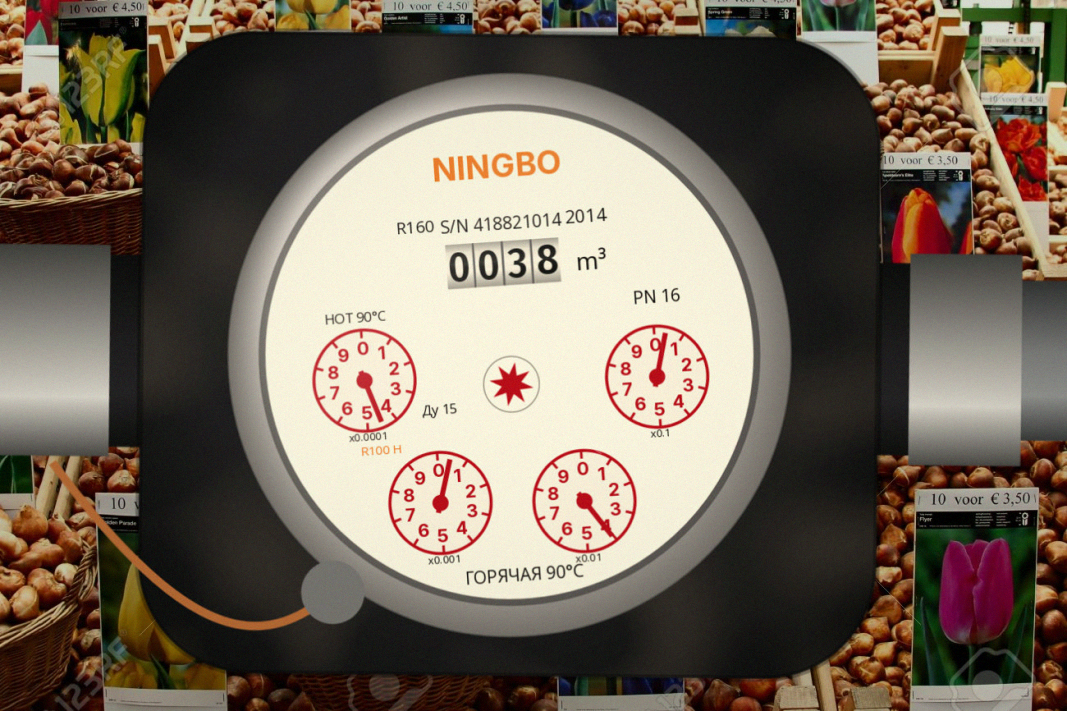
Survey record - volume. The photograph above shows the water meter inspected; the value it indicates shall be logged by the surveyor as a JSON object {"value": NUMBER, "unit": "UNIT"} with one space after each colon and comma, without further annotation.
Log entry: {"value": 38.0404, "unit": "m³"}
